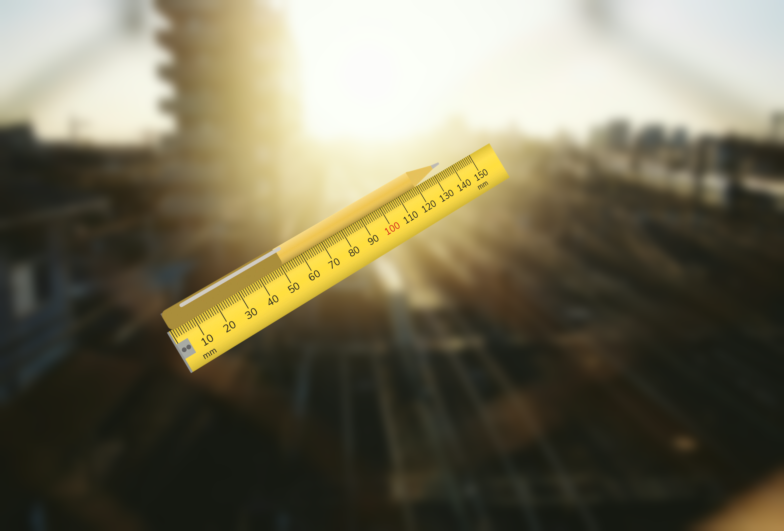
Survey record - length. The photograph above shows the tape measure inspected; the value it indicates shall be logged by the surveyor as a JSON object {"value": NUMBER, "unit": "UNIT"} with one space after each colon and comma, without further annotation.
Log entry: {"value": 135, "unit": "mm"}
